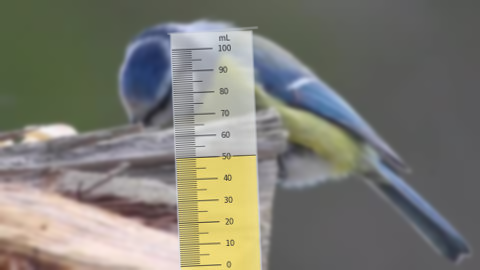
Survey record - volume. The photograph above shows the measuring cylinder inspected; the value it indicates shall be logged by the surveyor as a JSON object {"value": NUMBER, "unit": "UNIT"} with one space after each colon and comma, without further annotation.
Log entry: {"value": 50, "unit": "mL"}
